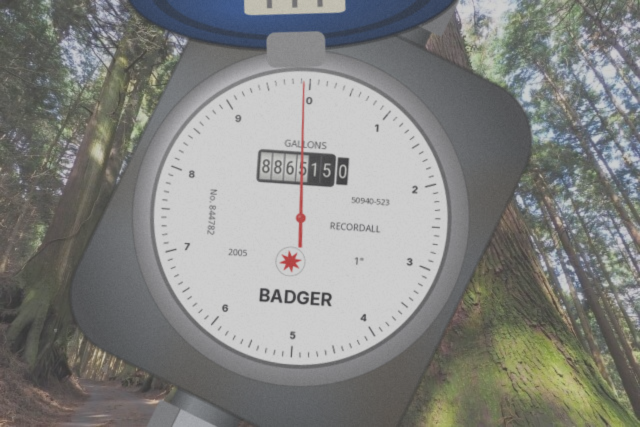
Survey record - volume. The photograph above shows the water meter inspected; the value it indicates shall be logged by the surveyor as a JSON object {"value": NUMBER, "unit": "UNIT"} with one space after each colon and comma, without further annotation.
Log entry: {"value": 8865149.9, "unit": "gal"}
